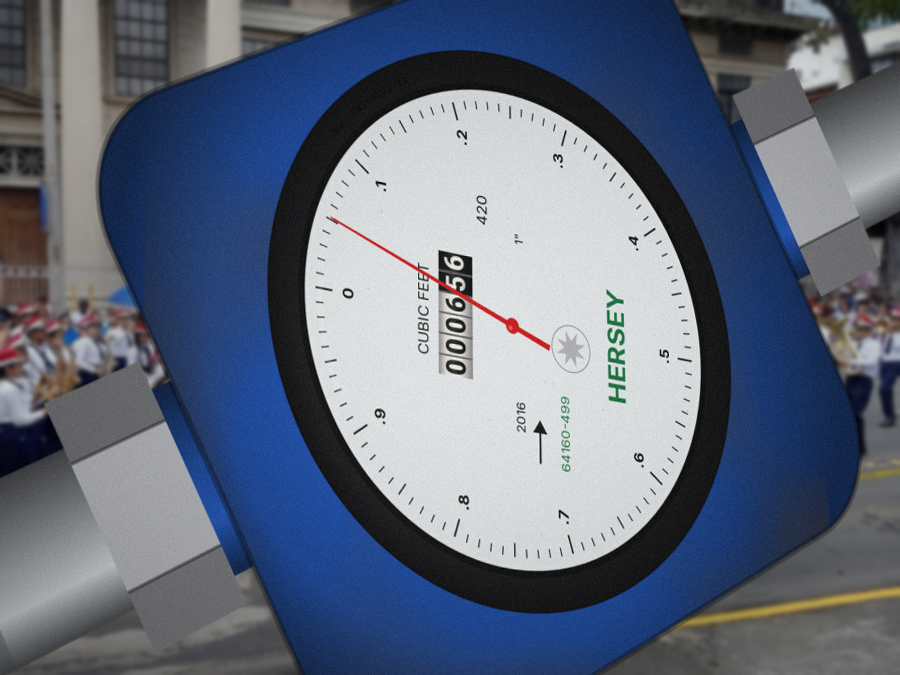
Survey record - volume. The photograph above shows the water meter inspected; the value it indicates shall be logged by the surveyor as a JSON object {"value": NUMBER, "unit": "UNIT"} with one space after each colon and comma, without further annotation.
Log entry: {"value": 656.05, "unit": "ft³"}
